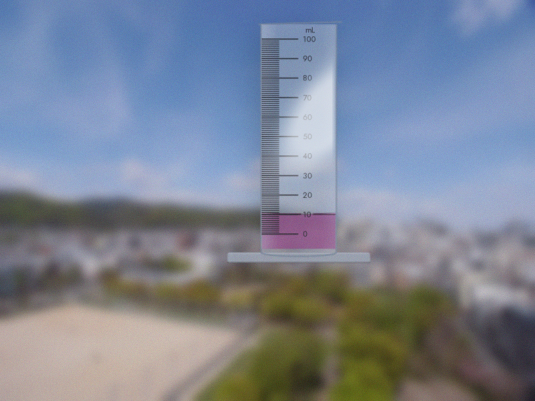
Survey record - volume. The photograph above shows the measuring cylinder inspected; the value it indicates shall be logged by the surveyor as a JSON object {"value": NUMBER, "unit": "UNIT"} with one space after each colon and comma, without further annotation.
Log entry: {"value": 10, "unit": "mL"}
